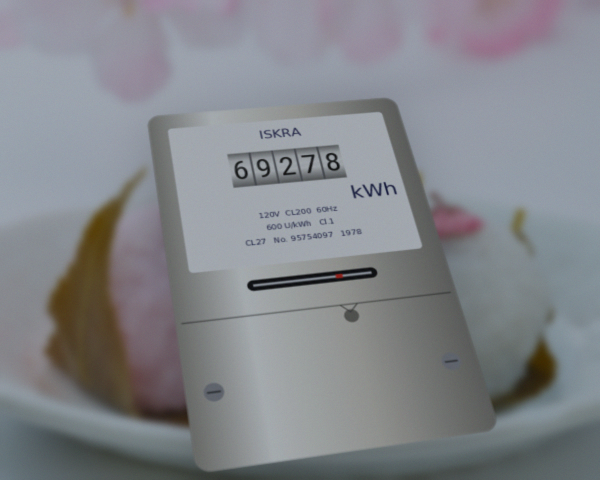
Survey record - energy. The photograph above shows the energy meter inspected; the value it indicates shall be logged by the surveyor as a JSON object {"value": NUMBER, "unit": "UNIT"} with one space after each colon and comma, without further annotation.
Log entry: {"value": 69278, "unit": "kWh"}
